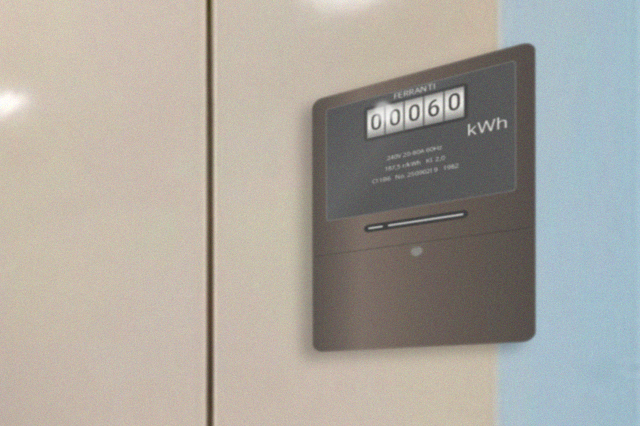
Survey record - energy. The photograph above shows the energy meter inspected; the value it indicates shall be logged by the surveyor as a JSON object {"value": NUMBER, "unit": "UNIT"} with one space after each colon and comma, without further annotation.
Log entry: {"value": 60, "unit": "kWh"}
